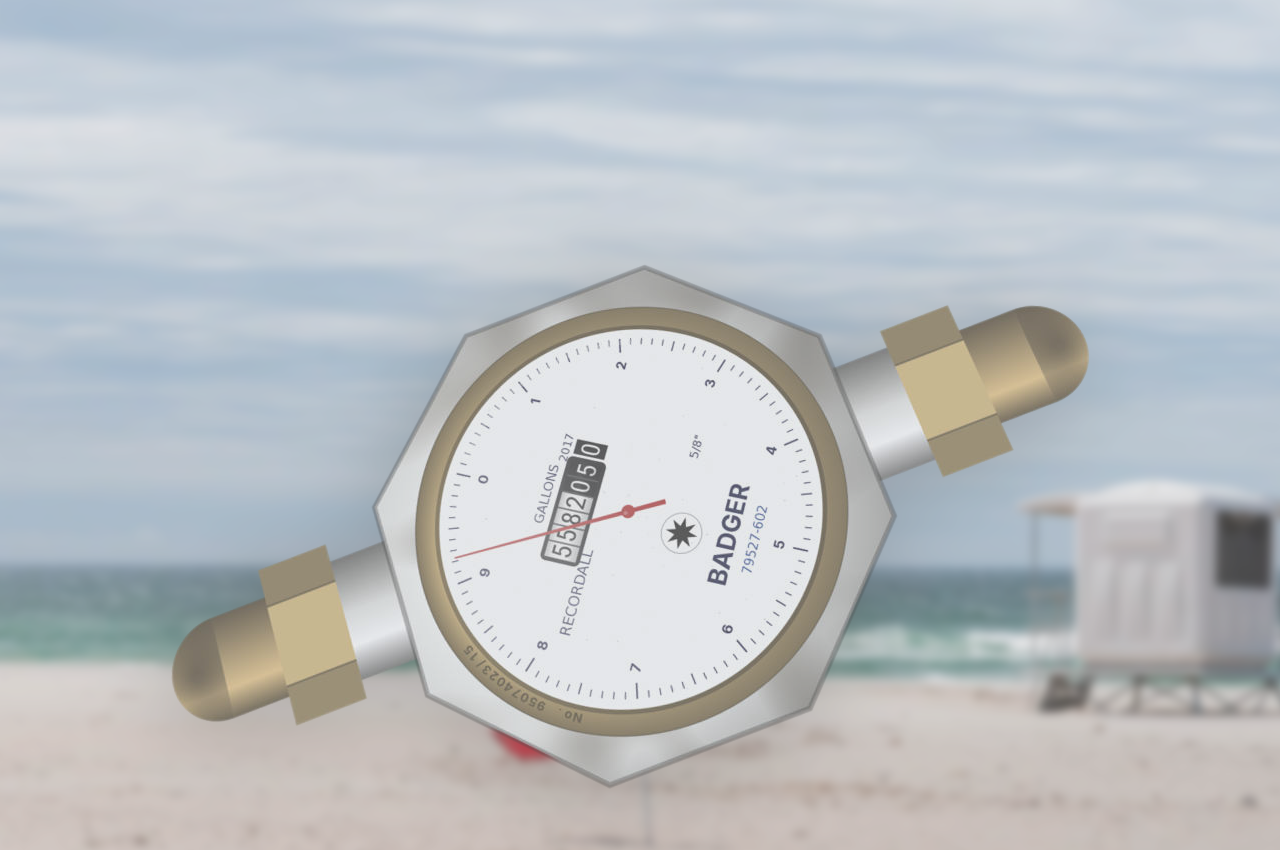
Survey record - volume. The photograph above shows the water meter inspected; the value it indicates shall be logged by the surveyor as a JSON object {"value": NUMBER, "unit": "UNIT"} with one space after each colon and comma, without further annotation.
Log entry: {"value": 5582049.2, "unit": "gal"}
